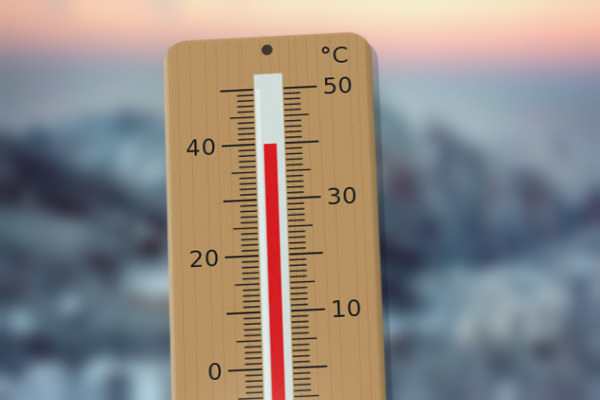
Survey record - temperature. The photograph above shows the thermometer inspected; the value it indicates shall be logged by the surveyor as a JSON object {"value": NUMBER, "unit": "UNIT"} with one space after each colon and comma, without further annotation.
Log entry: {"value": 40, "unit": "°C"}
